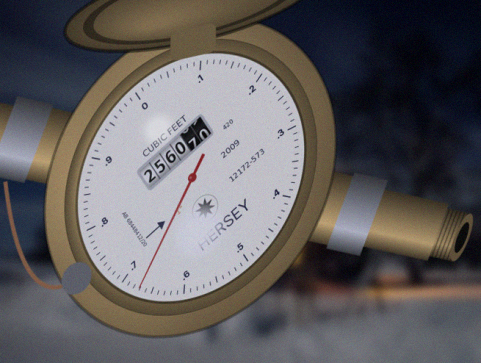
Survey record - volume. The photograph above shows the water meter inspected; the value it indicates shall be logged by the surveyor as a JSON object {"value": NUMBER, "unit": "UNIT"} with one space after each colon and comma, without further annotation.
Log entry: {"value": 256069.67, "unit": "ft³"}
